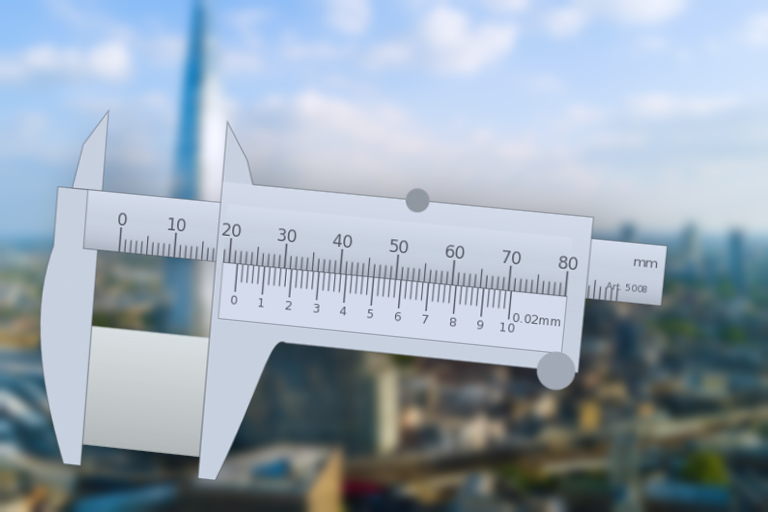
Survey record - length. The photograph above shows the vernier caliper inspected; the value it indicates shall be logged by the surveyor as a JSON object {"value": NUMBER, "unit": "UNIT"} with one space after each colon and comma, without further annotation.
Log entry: {"value": 21.5, "unit": "mm"}
